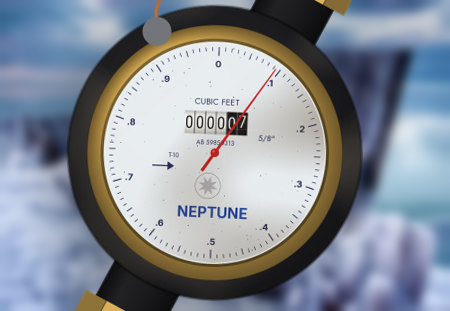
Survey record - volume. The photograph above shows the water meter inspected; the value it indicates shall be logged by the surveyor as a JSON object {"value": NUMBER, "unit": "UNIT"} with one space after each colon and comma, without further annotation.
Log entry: {"value": 7.09, "unit": "ft³"}
